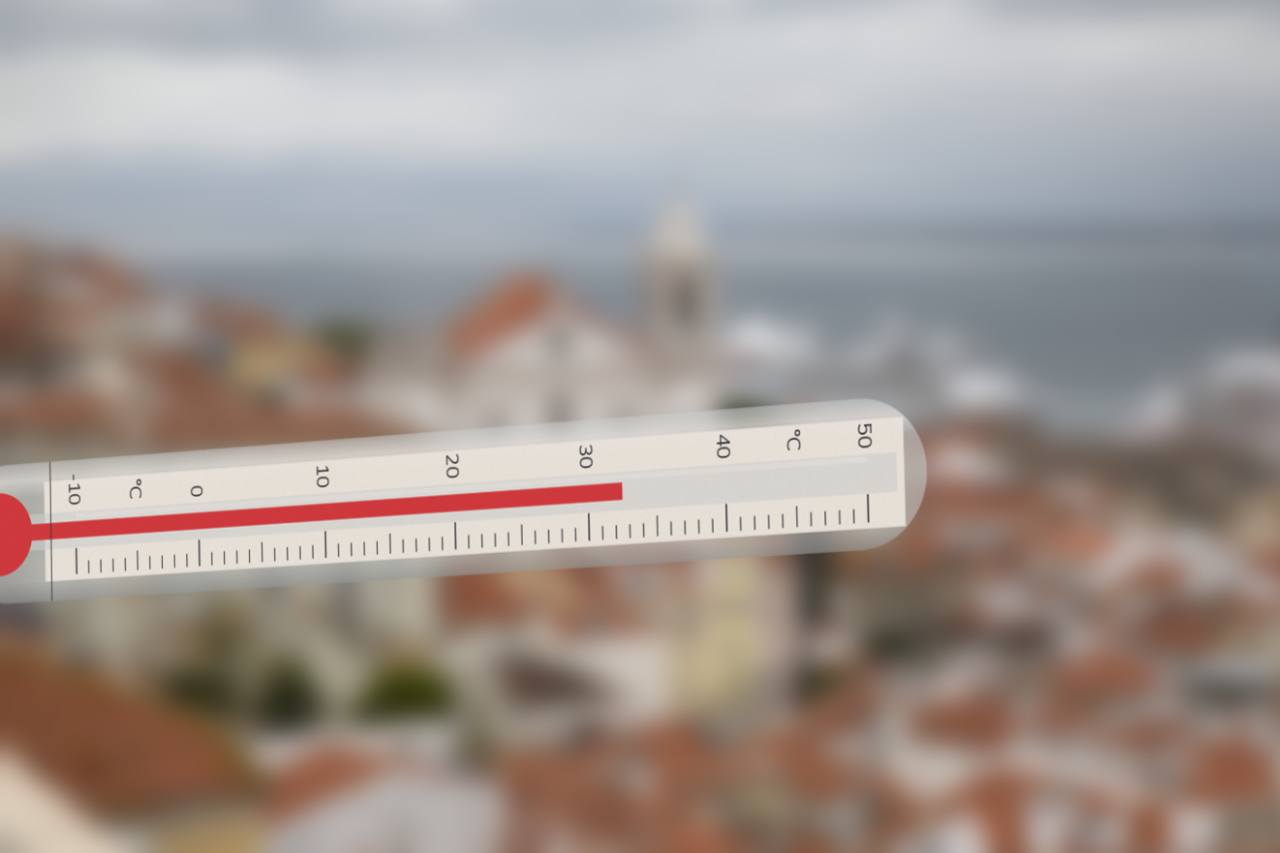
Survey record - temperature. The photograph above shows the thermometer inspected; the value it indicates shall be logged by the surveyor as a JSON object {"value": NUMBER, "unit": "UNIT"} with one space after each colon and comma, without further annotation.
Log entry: {"value": 32.5, "unit": "°C"}
